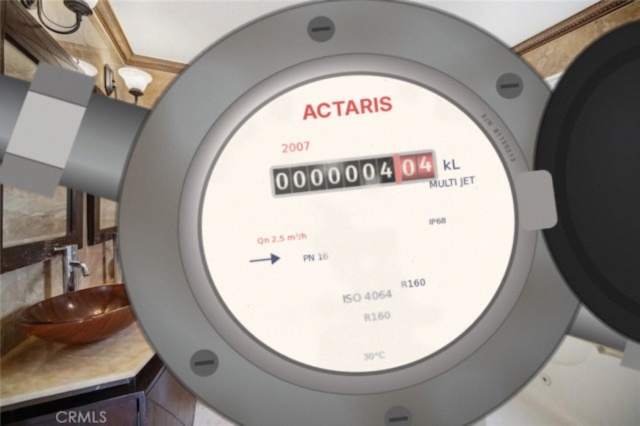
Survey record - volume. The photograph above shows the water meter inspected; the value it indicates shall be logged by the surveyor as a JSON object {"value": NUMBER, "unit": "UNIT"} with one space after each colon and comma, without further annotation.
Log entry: {"value": 4.04, "unit": "kL"}
